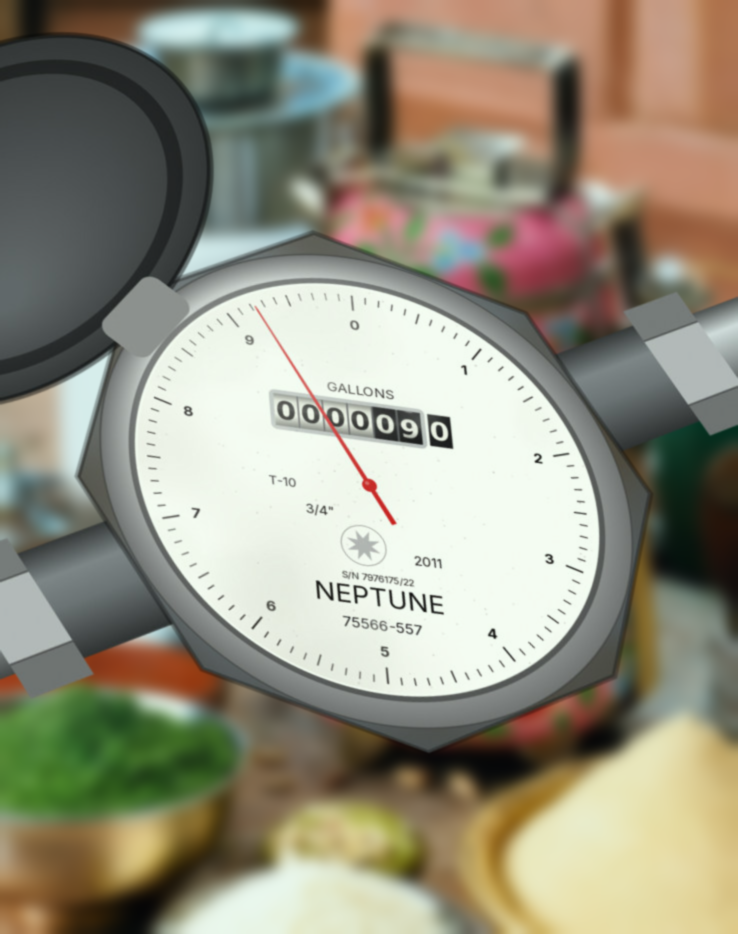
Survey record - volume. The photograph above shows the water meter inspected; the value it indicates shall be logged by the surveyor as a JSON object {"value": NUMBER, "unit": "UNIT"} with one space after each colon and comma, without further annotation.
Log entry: {"value": 89.2, "unit": "gal"}
